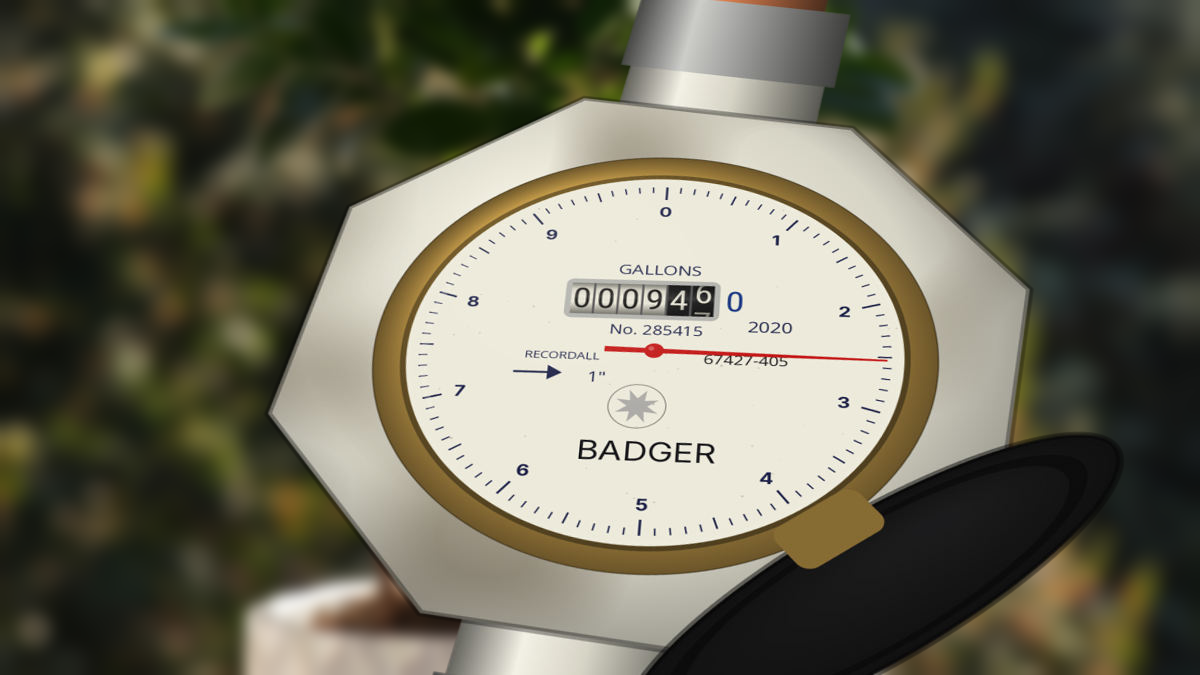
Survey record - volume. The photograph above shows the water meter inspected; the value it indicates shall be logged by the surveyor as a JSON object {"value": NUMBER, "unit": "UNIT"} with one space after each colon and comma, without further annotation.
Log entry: {"value": 9462.5, "unit": "gal"}
